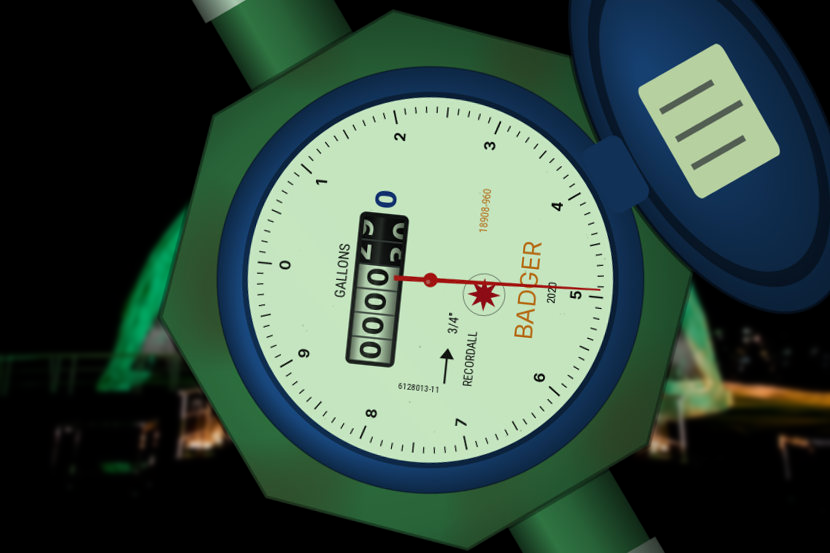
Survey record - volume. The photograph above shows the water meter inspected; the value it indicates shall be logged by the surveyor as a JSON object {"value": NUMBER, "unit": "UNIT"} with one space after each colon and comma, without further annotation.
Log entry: {"value": 294.9, "unit": "gal"}
